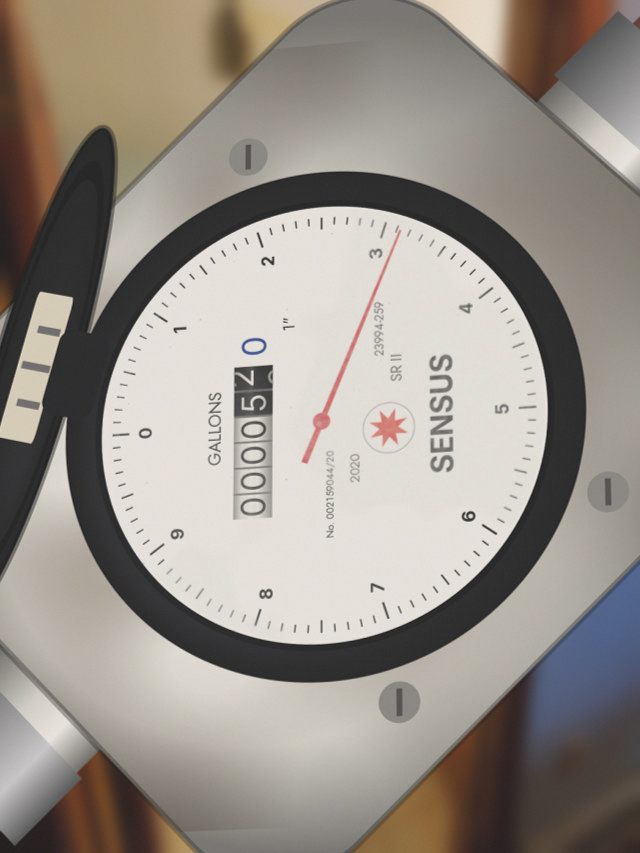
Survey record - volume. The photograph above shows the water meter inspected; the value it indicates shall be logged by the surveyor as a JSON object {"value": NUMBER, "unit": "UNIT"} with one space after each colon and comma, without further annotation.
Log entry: {"value": 523.1, "unit": "gal"}
